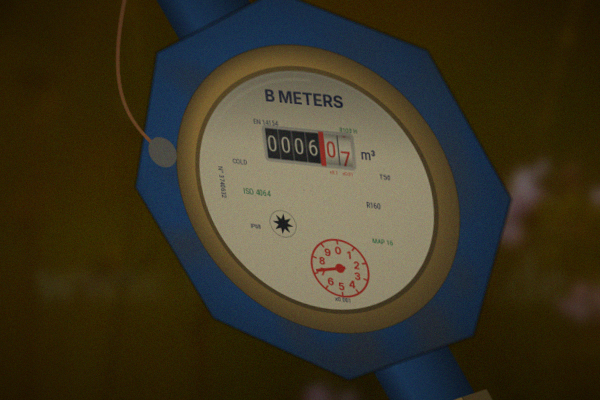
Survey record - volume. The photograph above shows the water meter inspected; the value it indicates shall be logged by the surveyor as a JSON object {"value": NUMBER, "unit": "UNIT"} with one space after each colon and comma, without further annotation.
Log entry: {"value": 6.067, "unit": "m³"}
